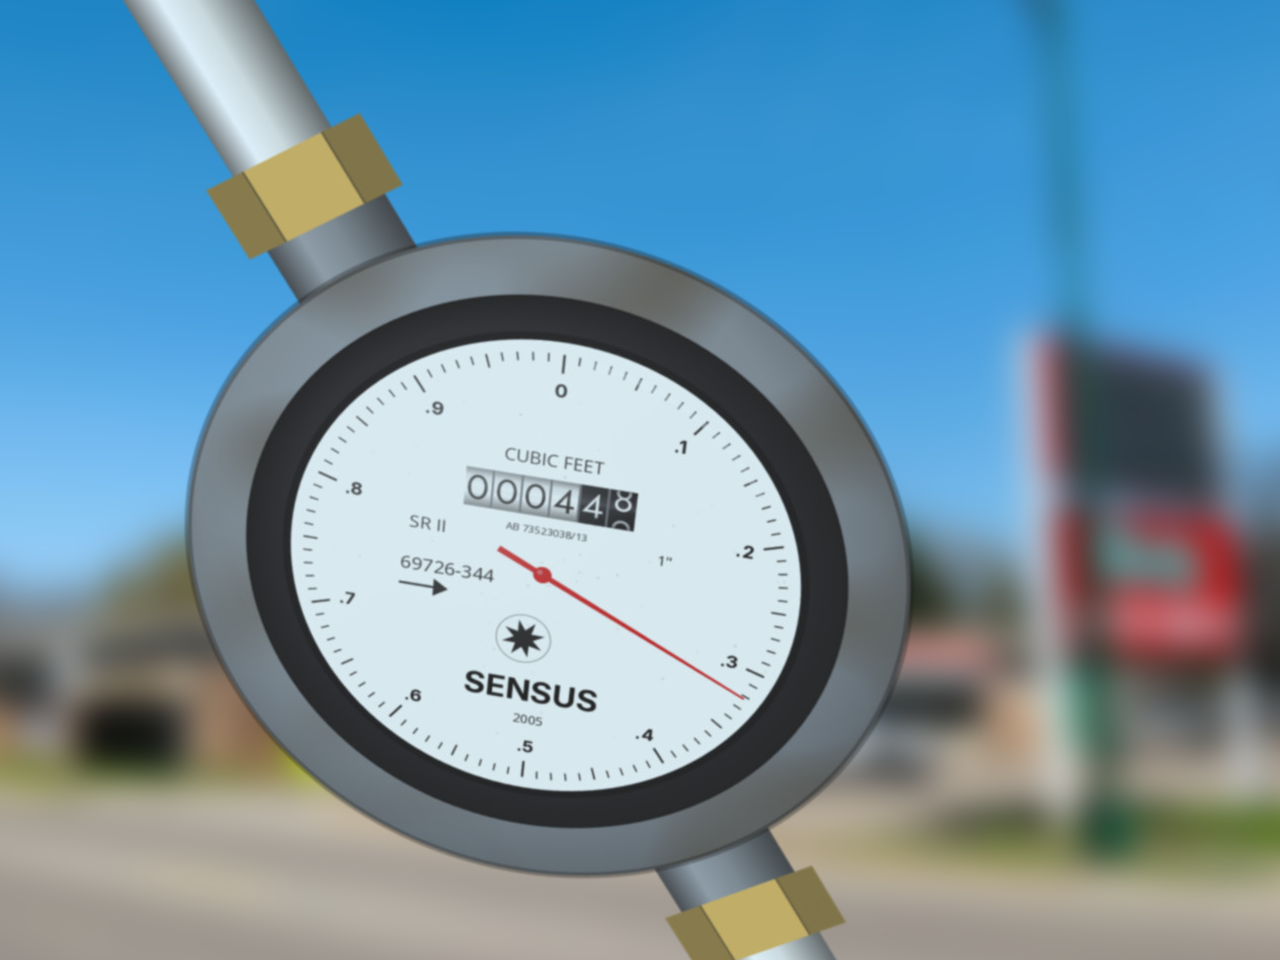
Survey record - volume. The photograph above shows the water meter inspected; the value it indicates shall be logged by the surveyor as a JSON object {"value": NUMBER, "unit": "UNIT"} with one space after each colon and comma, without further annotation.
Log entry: {"value": 448.32, "unit": "ft³"}
